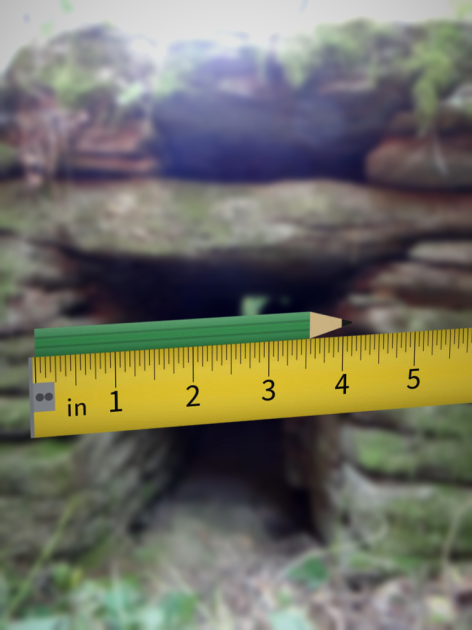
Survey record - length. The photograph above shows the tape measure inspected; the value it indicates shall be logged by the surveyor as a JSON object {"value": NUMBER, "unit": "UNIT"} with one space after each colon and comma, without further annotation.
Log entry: {"value": 4.125, "unit": "in"}
